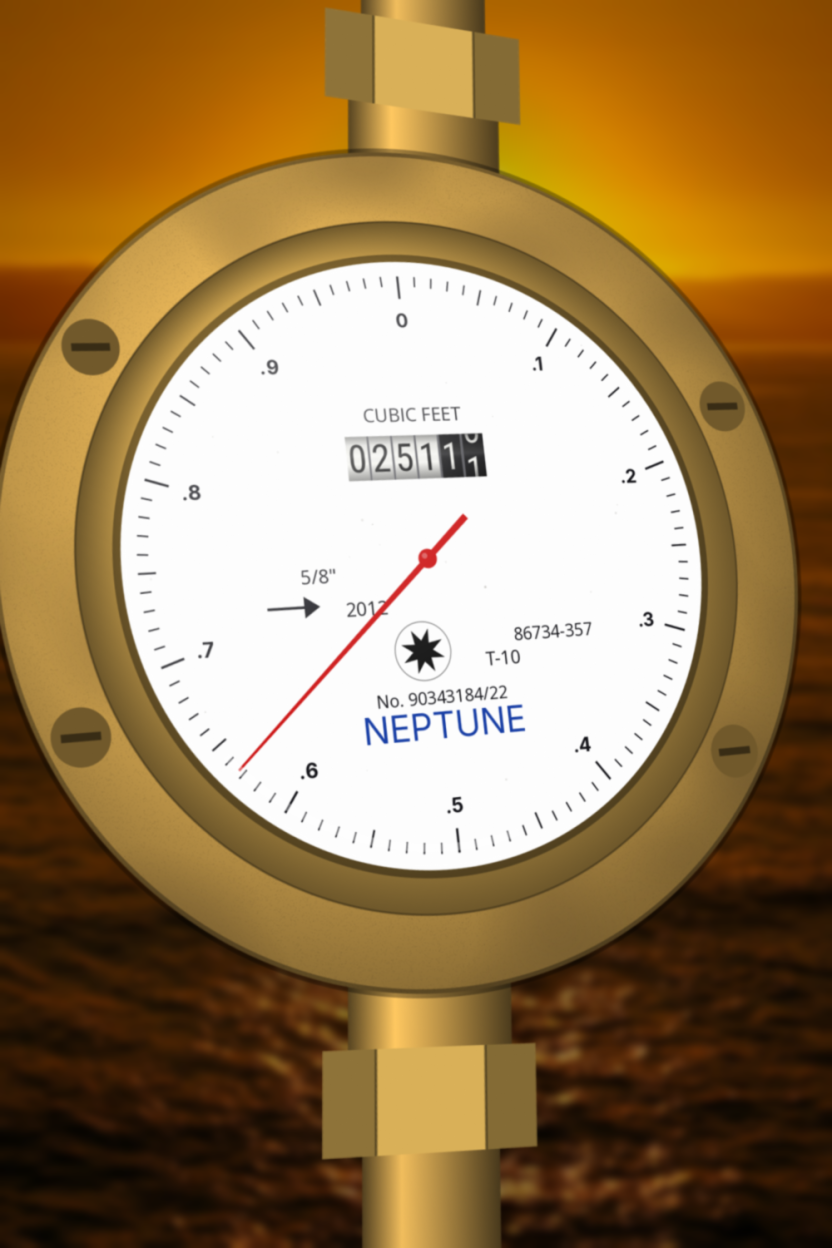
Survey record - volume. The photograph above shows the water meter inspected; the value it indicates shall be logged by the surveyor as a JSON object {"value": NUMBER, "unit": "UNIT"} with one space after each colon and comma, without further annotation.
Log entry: {"value": 25110.63, "unit": "ft³"}
